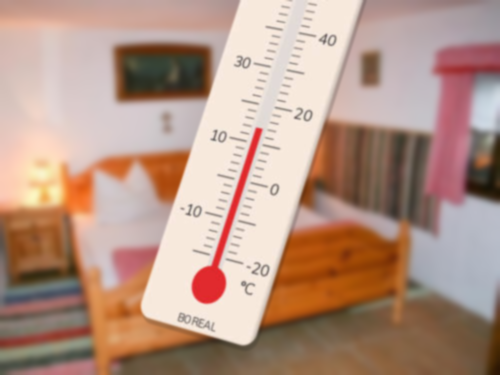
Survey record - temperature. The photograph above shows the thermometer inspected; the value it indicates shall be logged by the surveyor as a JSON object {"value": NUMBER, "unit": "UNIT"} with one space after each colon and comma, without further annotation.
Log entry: {"value": 14, "unit": "°C"}
